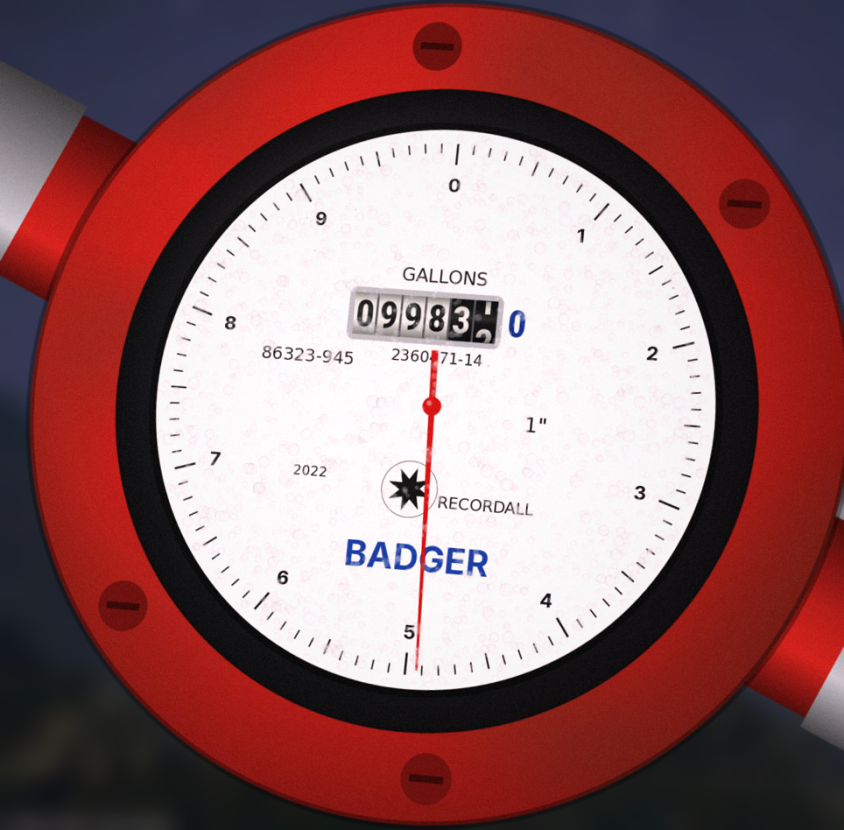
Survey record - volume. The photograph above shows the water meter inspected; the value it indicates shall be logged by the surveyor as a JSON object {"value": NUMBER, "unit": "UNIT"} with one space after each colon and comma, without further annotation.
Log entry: {"value": 998314.9, "unit": "gal"}
